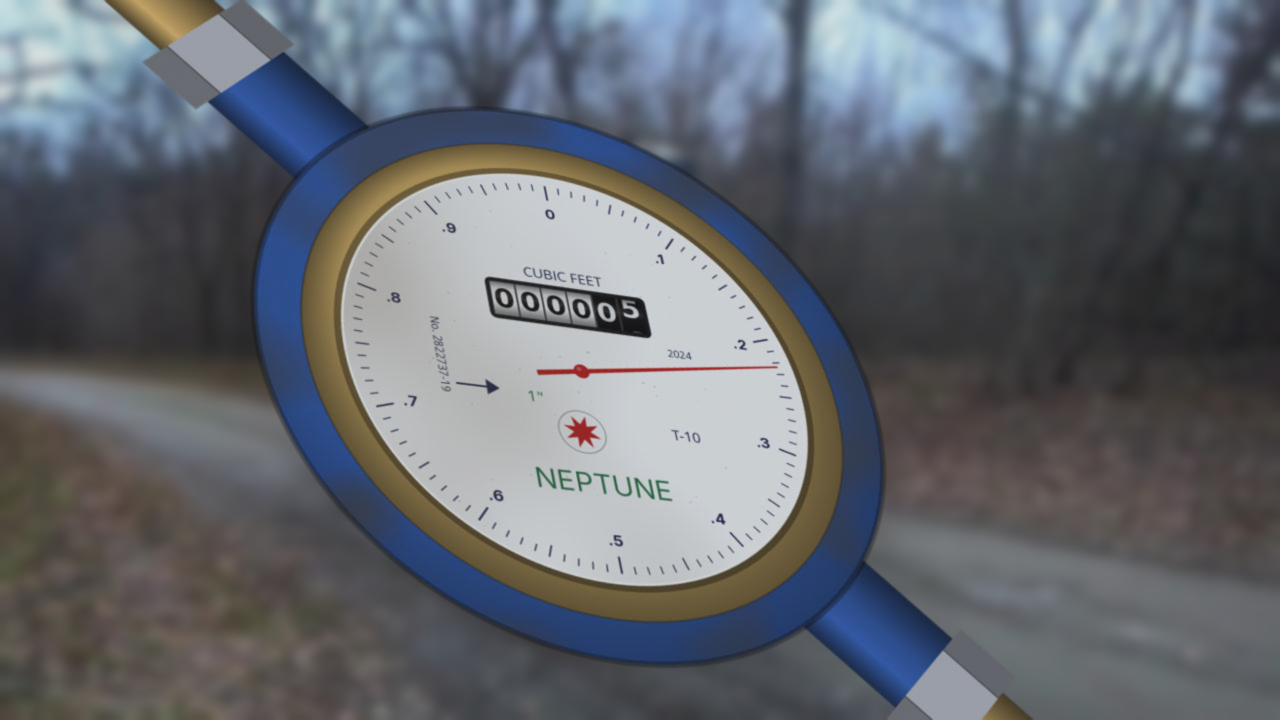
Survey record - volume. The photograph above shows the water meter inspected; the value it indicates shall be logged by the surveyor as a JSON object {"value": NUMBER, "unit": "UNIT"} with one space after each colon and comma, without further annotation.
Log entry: {"value": 5.22, "unit": "ft³"}
